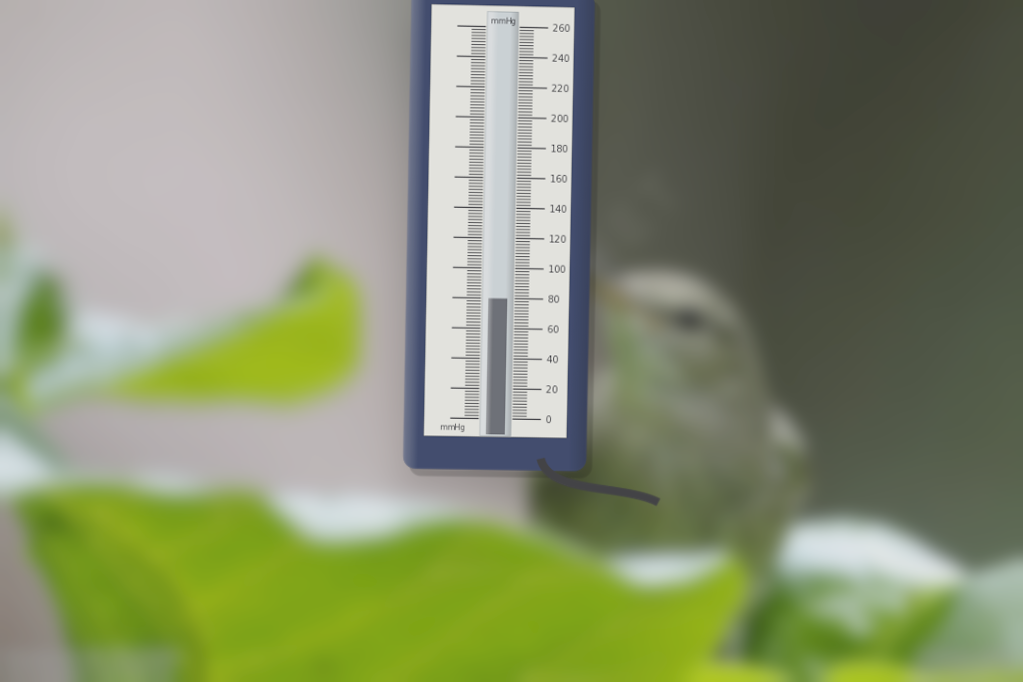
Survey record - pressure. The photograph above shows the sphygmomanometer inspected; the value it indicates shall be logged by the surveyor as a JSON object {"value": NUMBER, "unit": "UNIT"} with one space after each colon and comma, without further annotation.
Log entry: {"value": 80, "unit": "mmHg"}
